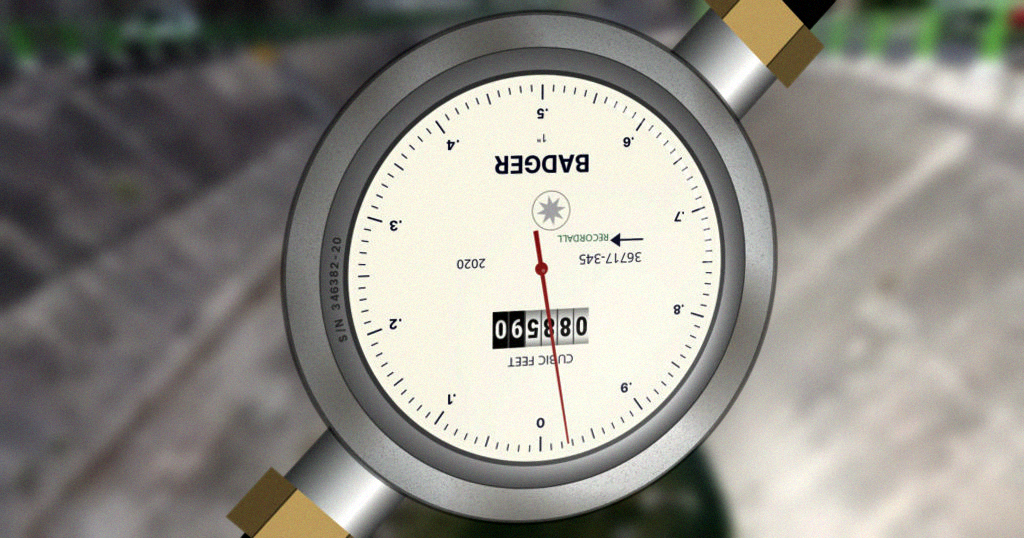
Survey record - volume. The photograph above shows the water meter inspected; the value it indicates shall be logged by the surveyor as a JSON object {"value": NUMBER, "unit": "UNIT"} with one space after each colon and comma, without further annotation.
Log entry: {"value": 88589.97, "unit": "ft³"}
